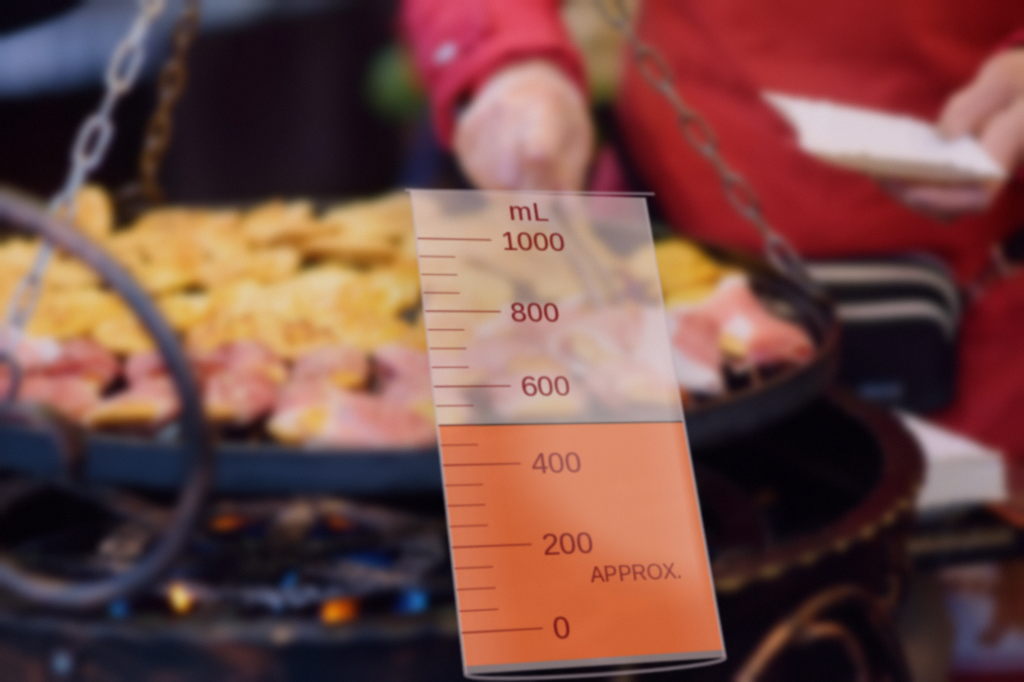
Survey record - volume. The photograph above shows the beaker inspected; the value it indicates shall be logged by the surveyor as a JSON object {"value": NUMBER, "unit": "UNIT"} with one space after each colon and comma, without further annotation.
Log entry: {"value": 500, "unit": "mL"}
